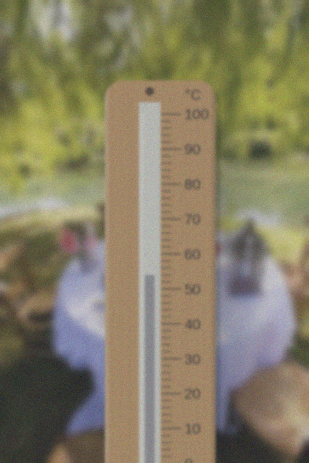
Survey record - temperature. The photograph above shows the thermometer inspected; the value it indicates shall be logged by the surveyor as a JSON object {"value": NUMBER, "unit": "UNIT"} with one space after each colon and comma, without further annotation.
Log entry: {"value": 54, "unit": "°C"}
